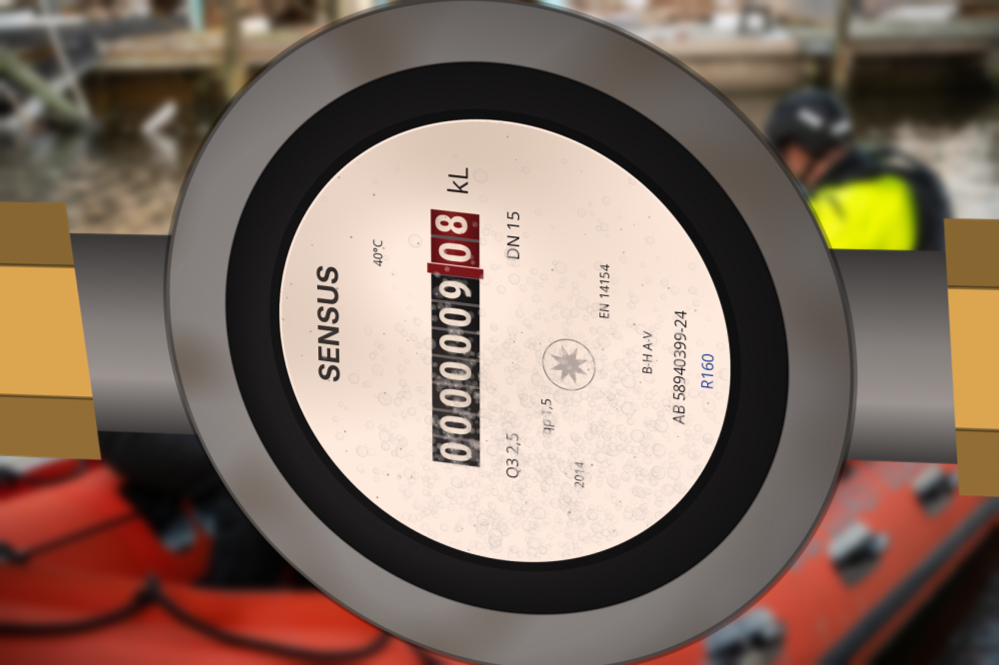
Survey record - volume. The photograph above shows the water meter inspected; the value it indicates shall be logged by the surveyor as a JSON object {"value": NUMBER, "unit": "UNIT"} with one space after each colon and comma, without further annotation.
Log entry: {"value": 9.08, "unit": "kL"}
